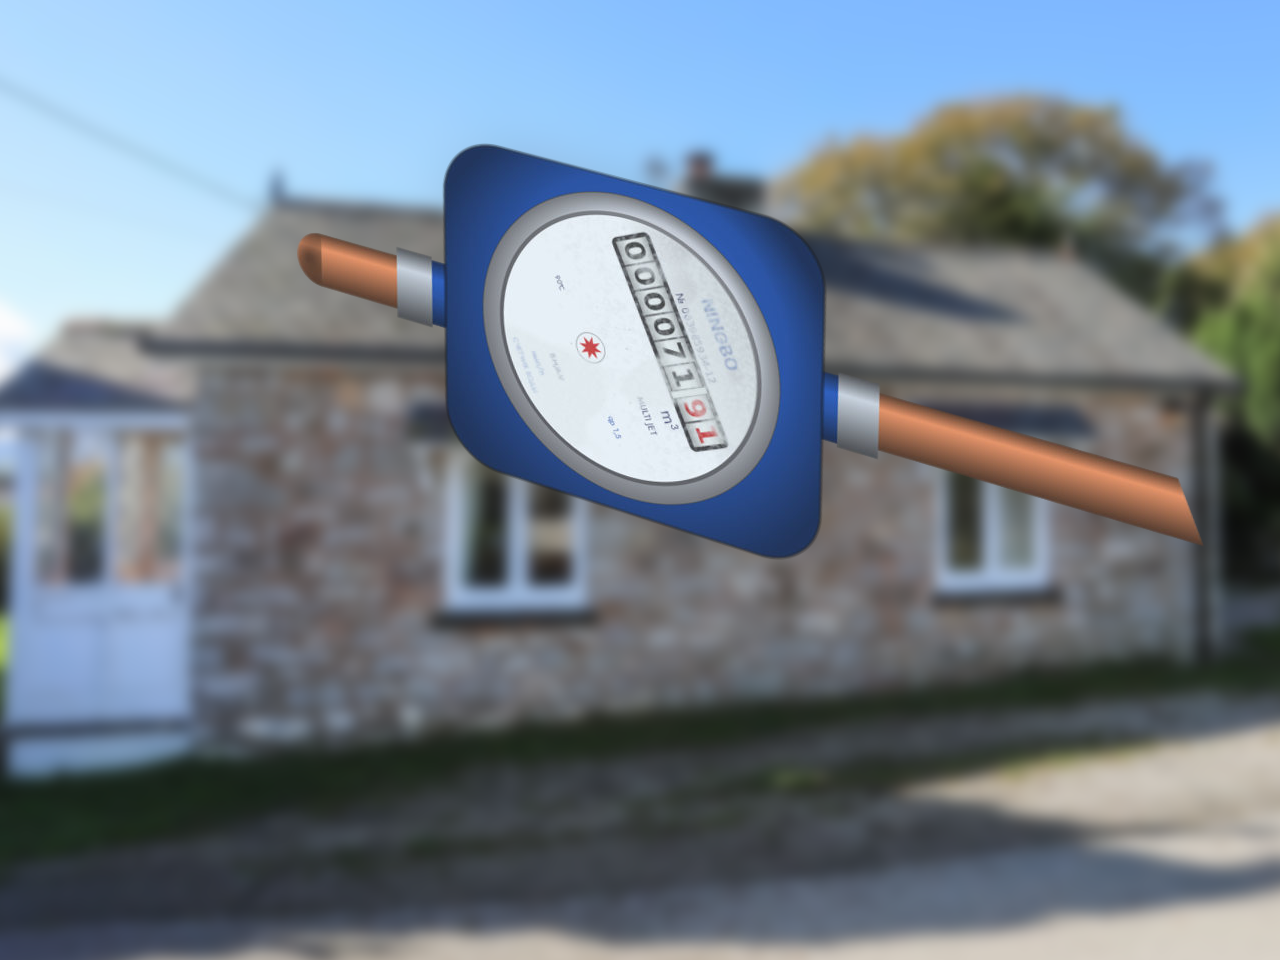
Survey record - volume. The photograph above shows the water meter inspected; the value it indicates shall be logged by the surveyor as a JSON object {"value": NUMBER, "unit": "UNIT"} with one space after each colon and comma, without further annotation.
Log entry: {"value": 71.91, "unit": "m³"}
